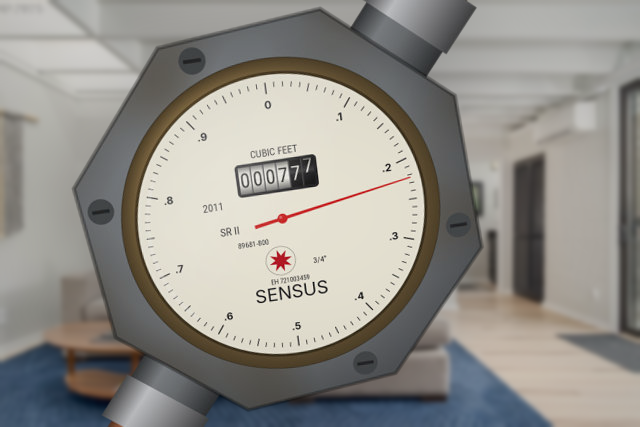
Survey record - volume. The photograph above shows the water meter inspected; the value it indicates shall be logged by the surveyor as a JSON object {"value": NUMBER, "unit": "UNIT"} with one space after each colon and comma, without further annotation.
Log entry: {"value": 777.22, "unit": "ft³"}
